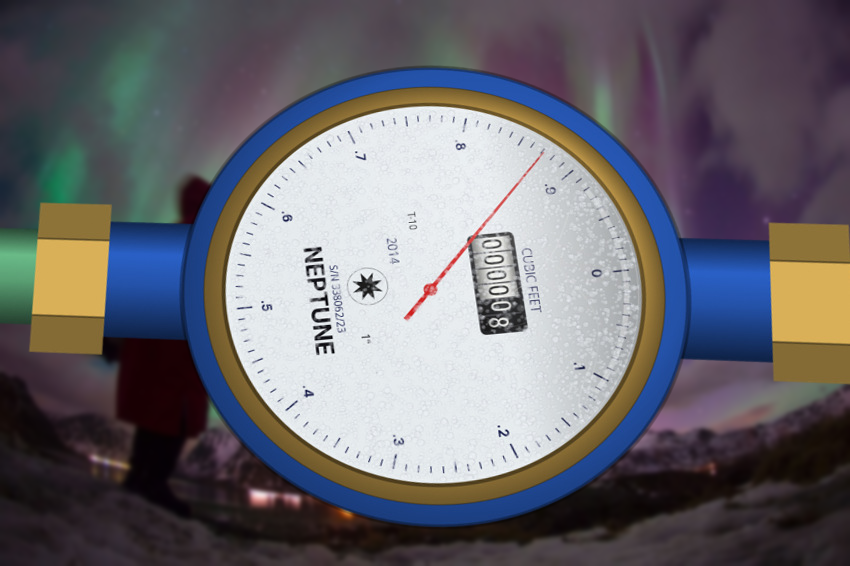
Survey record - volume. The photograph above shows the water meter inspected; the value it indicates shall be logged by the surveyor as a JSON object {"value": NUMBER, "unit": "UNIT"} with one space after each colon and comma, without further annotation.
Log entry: {"value": 7.87, "unit": "ft³"}
